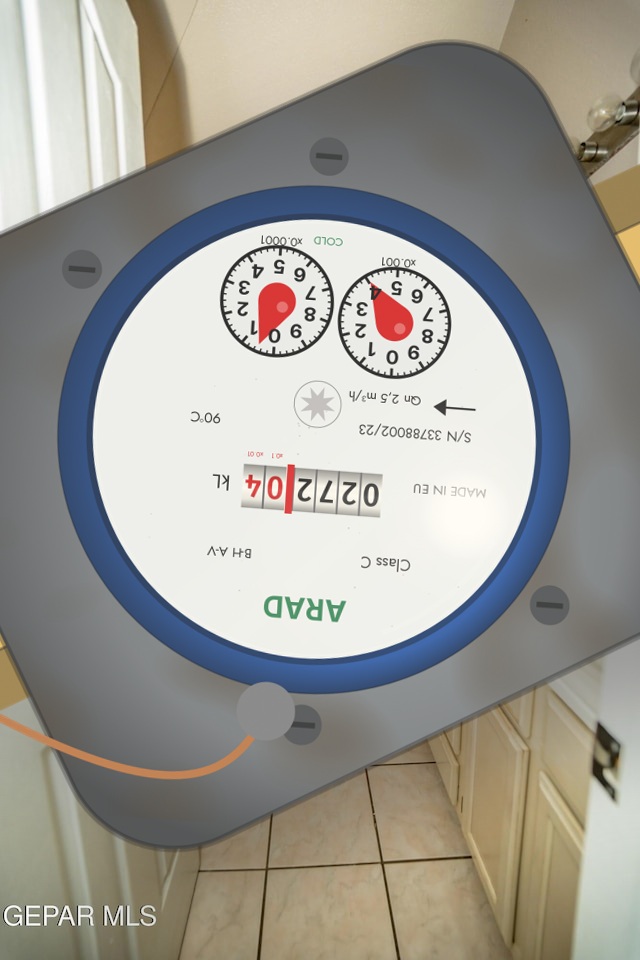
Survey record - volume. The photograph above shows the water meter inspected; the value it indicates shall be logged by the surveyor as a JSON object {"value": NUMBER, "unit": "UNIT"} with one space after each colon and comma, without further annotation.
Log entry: {"value": 272.0440, "unit": "kL"}
